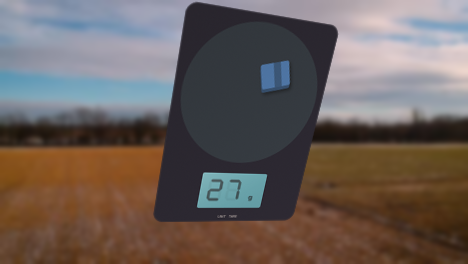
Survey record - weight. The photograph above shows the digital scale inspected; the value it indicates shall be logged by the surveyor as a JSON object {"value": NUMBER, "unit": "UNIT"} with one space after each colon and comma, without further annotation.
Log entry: {"value": 27, "unit": "g"}
